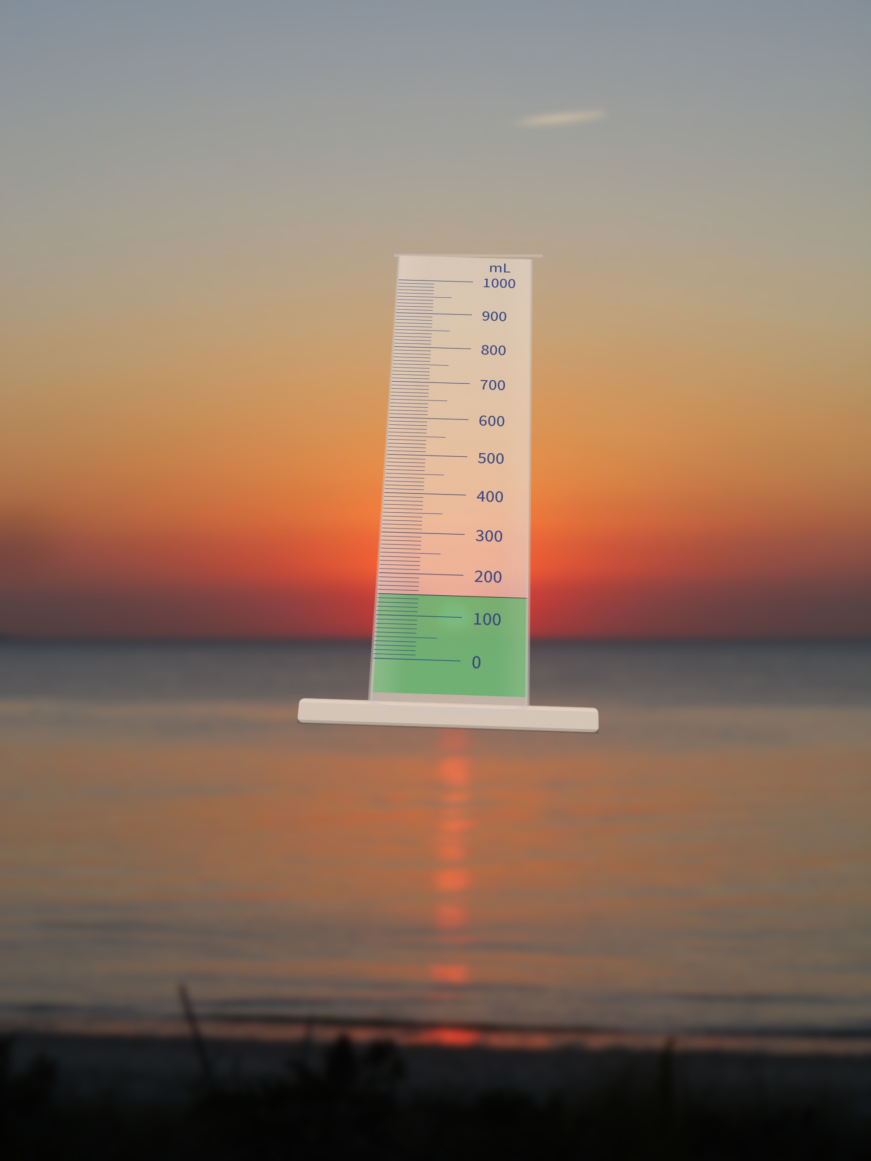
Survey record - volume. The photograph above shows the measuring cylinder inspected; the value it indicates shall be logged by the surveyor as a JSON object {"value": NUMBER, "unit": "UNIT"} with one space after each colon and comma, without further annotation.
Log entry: {"value": 150, "unit": "mL"}
